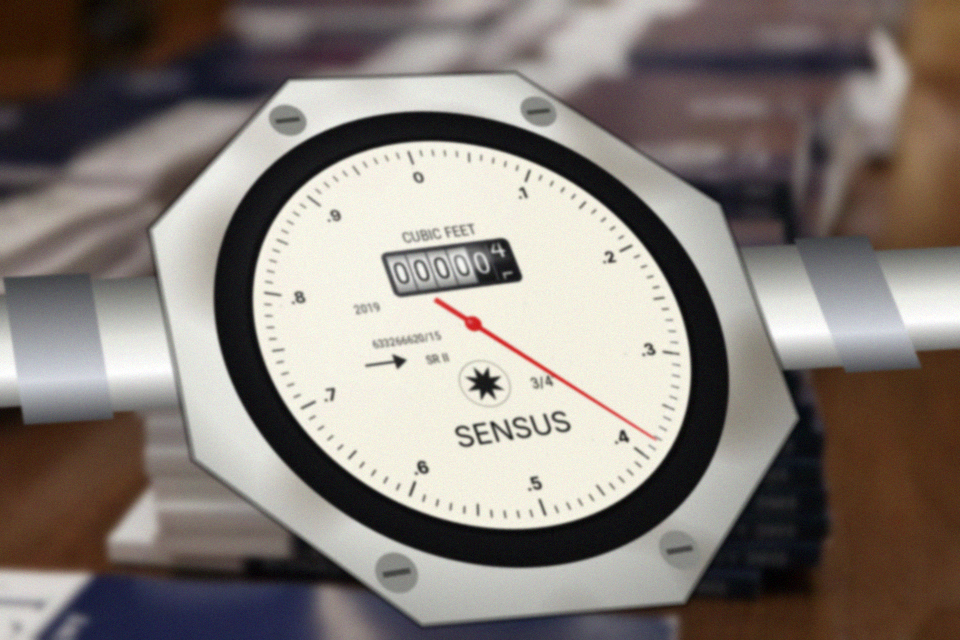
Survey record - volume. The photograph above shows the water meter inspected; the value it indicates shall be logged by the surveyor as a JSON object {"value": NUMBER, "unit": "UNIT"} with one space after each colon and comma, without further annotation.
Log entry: {"value": 4.38, "unit": "ft³"}
